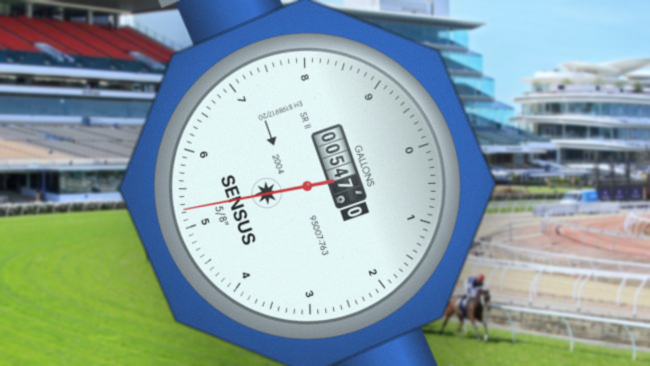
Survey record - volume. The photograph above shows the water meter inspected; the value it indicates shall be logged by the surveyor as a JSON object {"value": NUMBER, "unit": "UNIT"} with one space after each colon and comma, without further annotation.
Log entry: {"value": 54775.2, "unit": "gal"}
